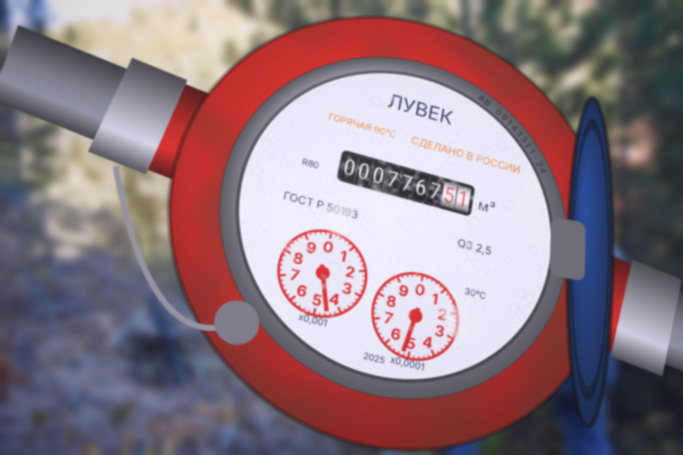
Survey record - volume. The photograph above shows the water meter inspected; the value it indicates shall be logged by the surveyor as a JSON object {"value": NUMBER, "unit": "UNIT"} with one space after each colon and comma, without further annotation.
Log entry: {"value": 7767.5145, "unit": "m³"}
